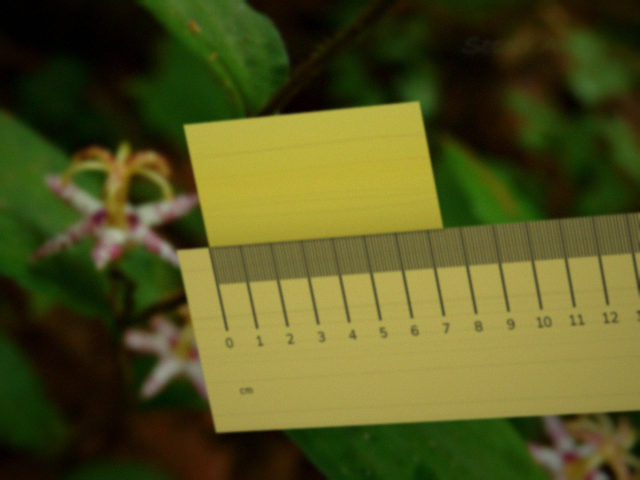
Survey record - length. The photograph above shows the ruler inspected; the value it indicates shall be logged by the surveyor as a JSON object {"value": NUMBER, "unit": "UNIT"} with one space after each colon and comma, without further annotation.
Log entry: {"value": 7.5, "unit": "cm"}
